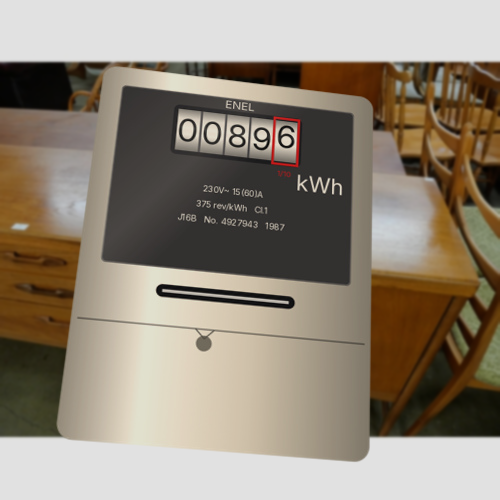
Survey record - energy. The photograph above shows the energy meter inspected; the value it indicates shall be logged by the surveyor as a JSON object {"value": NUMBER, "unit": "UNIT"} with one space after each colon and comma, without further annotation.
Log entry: {"value": 89.6, "unit": "kWh"}
